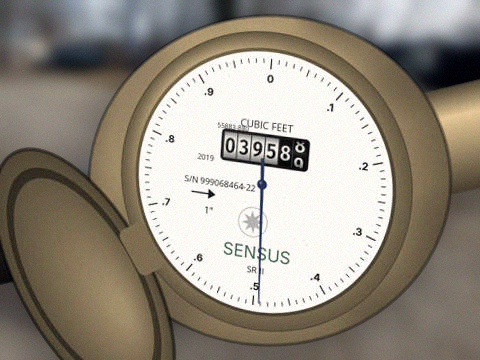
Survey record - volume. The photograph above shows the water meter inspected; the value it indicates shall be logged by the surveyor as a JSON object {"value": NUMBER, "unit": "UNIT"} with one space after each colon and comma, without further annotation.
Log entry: {"value": 39588.49, "unit": "ft³"}
